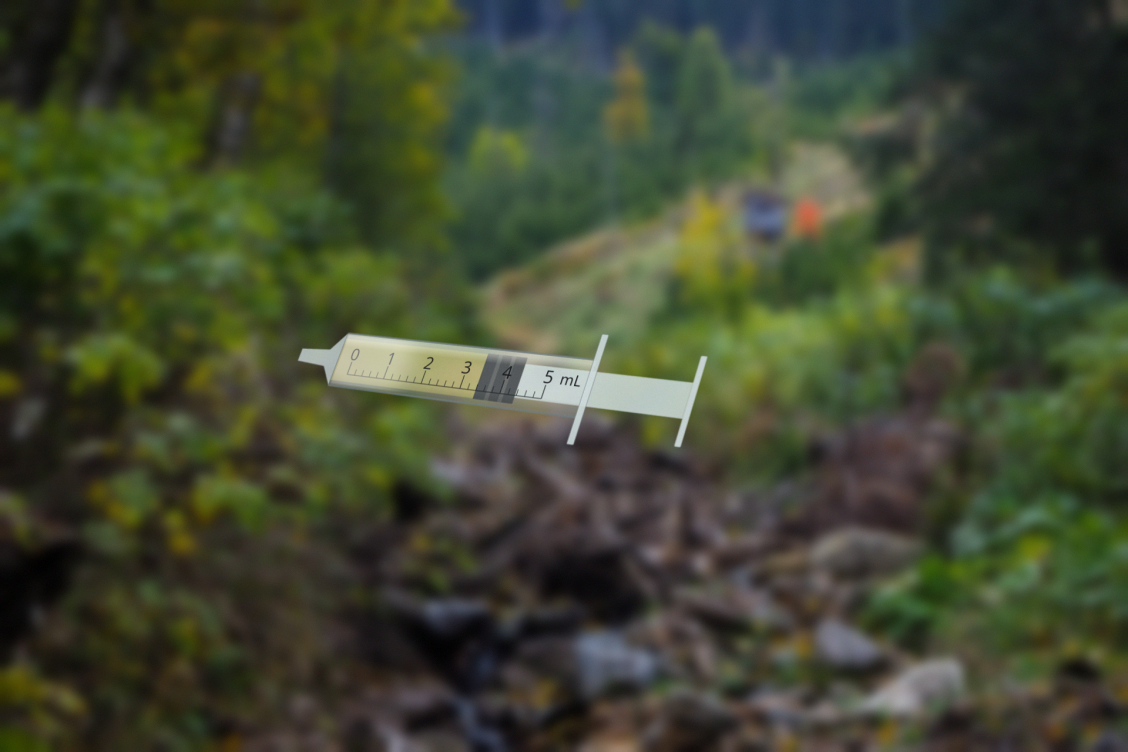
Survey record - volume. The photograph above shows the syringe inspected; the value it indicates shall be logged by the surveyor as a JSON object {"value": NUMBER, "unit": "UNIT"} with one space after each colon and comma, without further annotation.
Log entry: {"value": 3.4, "unit": "mL"}
